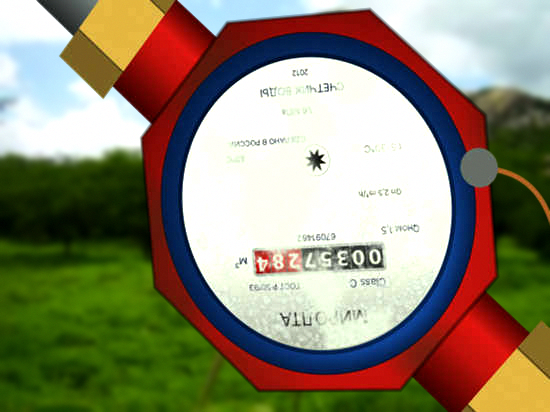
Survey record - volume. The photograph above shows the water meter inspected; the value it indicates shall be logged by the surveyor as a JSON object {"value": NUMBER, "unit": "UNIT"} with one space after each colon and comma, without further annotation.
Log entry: {"value": 357.284, "unit": "m³"}
